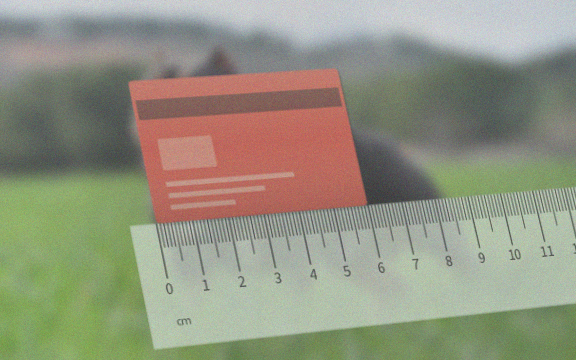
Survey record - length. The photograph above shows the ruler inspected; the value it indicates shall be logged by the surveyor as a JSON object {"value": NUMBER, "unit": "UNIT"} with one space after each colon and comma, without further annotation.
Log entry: {"value": 6, "unit": "cm"}
